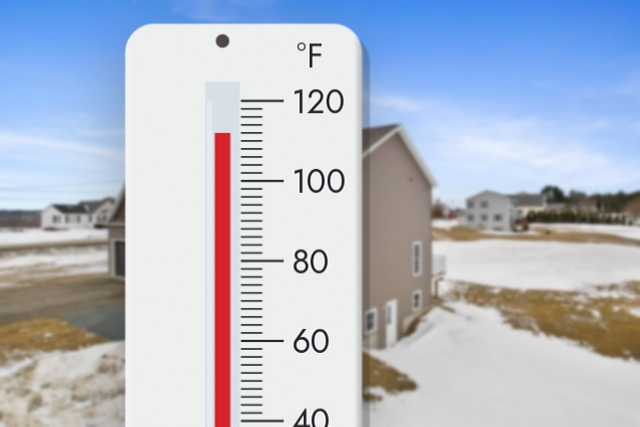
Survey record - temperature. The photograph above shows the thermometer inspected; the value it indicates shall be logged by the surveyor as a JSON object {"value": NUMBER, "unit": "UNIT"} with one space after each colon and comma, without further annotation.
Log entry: {"value": 112, "unit": "°F"}
